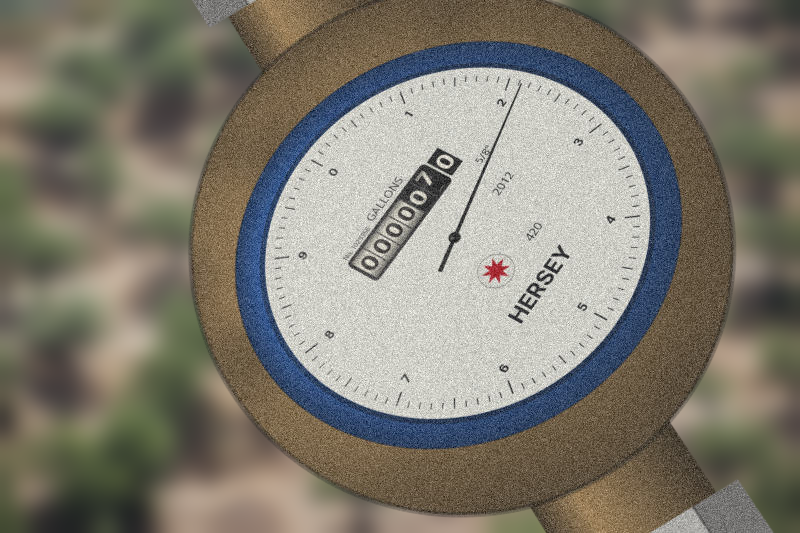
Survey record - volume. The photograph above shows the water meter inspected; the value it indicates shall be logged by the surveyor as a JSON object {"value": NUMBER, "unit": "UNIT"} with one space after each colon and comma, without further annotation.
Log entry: {"value": 72.1, "unit": "gal"}
